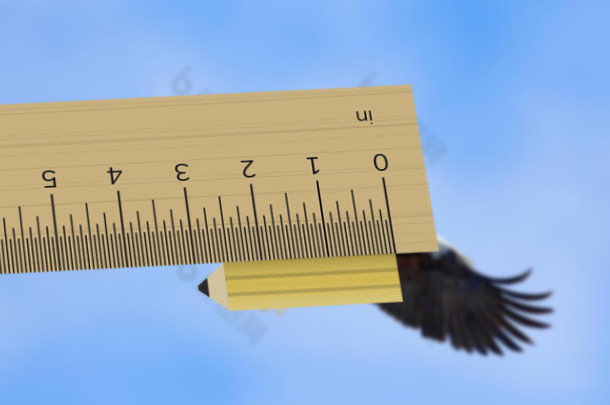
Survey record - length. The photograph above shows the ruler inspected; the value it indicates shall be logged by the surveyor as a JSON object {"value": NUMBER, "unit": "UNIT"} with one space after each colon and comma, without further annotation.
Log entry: {"value": 3, "unit": "in"}
